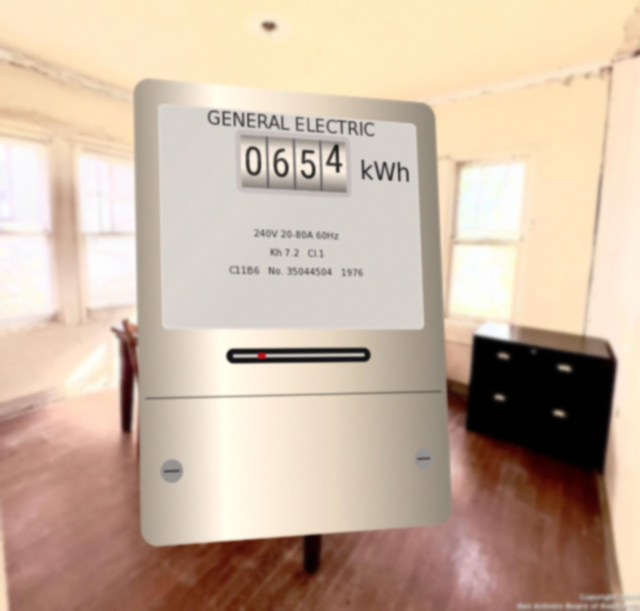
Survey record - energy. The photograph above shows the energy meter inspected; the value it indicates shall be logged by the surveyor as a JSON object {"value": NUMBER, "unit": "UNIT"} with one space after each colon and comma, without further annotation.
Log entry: {"value": 654, "unit": "kWh"}
